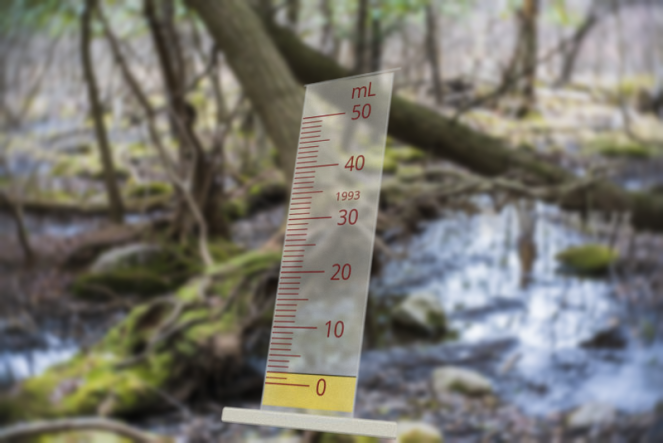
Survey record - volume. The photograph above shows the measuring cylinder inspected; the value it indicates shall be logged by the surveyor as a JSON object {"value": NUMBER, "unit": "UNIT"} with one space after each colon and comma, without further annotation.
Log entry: {"value": 2, "unit": "mL"}
